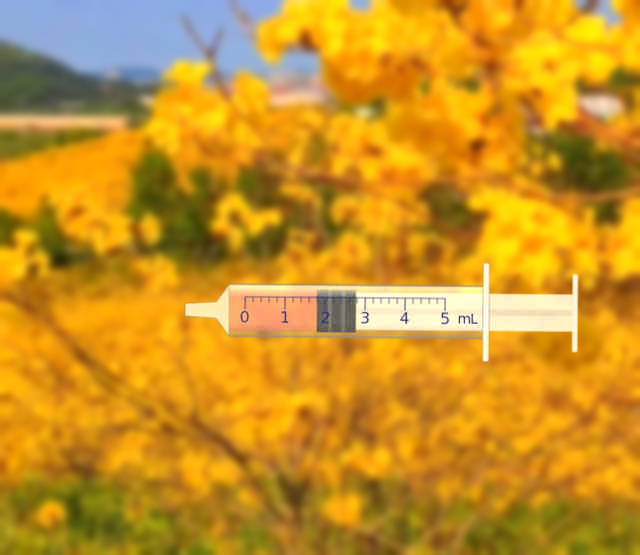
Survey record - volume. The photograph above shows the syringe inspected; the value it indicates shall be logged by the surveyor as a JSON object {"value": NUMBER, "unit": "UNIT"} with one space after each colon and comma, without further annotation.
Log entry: {"value": 1.8, "unit": "mL"}
